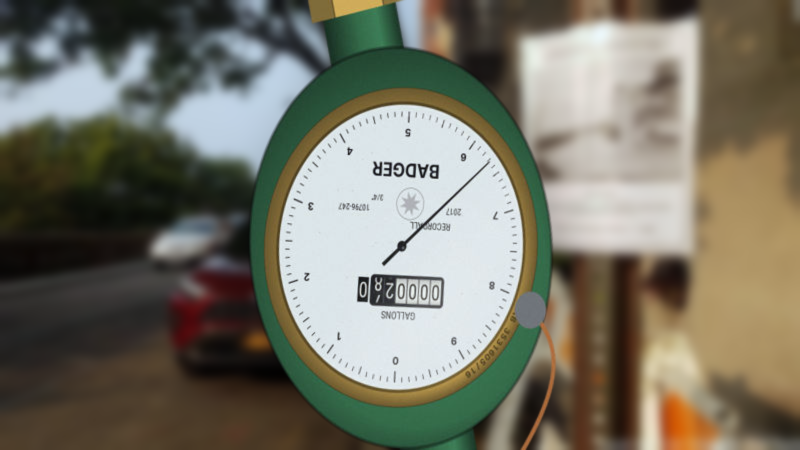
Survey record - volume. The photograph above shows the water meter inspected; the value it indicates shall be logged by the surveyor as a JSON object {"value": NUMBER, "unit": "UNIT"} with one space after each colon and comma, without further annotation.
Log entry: {"value": 276.3, "unit": "gal"}
